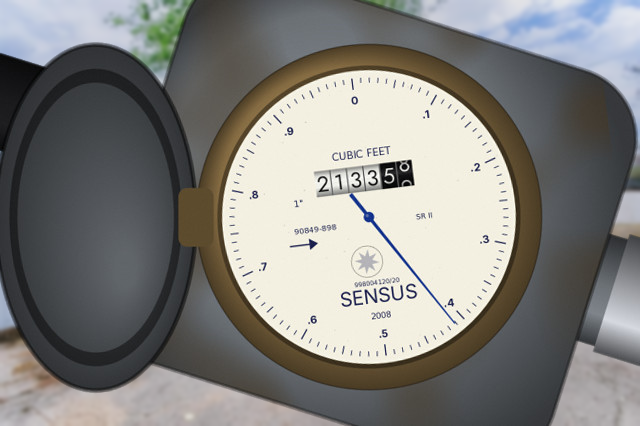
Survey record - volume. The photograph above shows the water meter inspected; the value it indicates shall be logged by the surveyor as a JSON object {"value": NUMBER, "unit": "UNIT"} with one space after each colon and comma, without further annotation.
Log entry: {"value": 213358.41, "unit": "ft³"}
